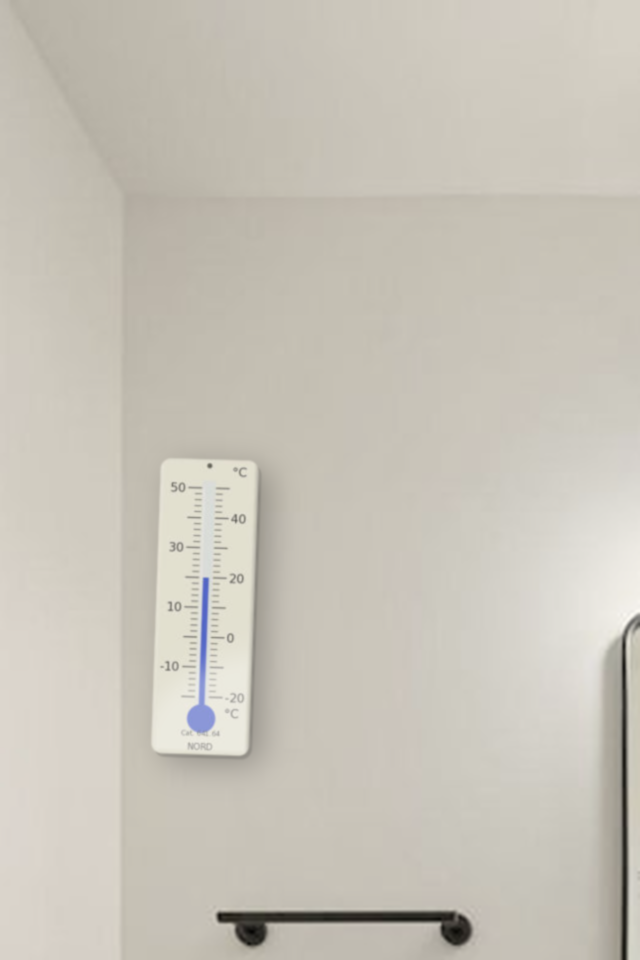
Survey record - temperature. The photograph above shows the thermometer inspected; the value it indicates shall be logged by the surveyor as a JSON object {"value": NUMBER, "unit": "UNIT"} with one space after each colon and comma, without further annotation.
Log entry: {"value": 20, "unit": "°C"}
